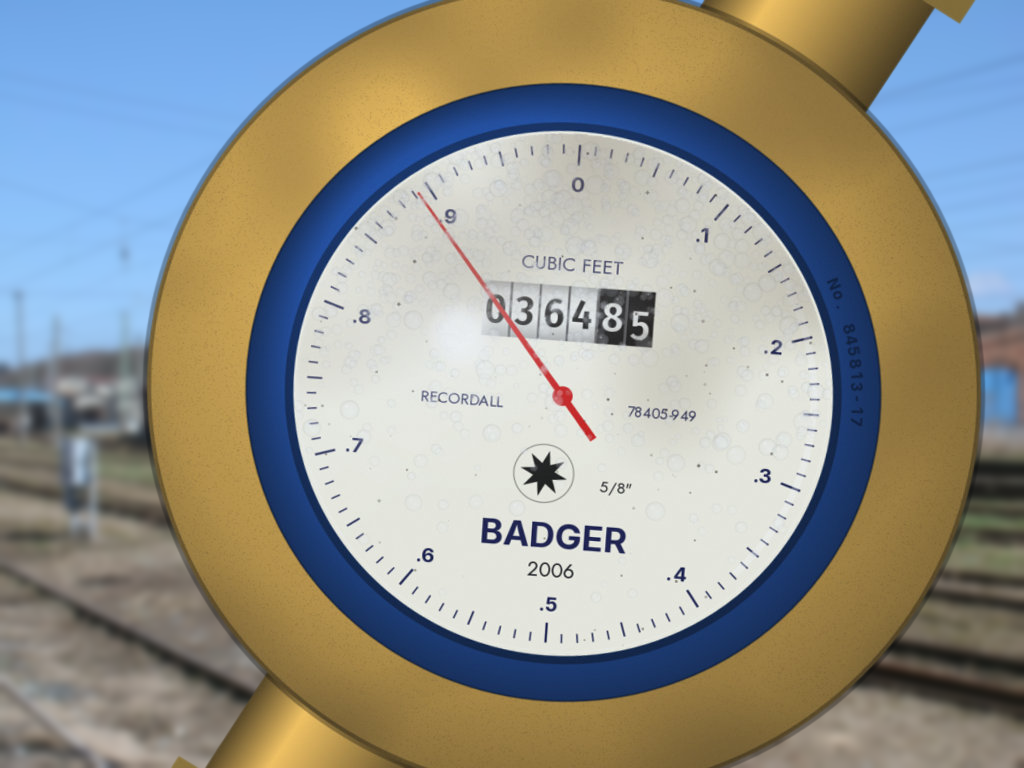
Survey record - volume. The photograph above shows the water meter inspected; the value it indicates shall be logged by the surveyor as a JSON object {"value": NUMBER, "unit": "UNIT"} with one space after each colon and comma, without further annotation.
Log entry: {"value": 36484.89, "unit": "ft³"}
